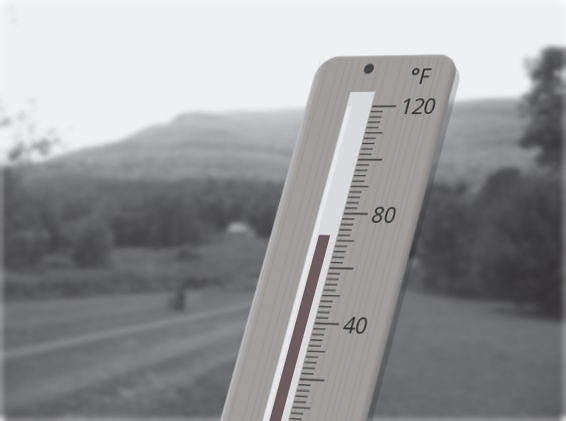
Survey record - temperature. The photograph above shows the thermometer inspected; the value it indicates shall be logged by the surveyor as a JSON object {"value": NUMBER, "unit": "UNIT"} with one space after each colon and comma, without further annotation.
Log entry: {"value": 72, "unit": "°F"}
